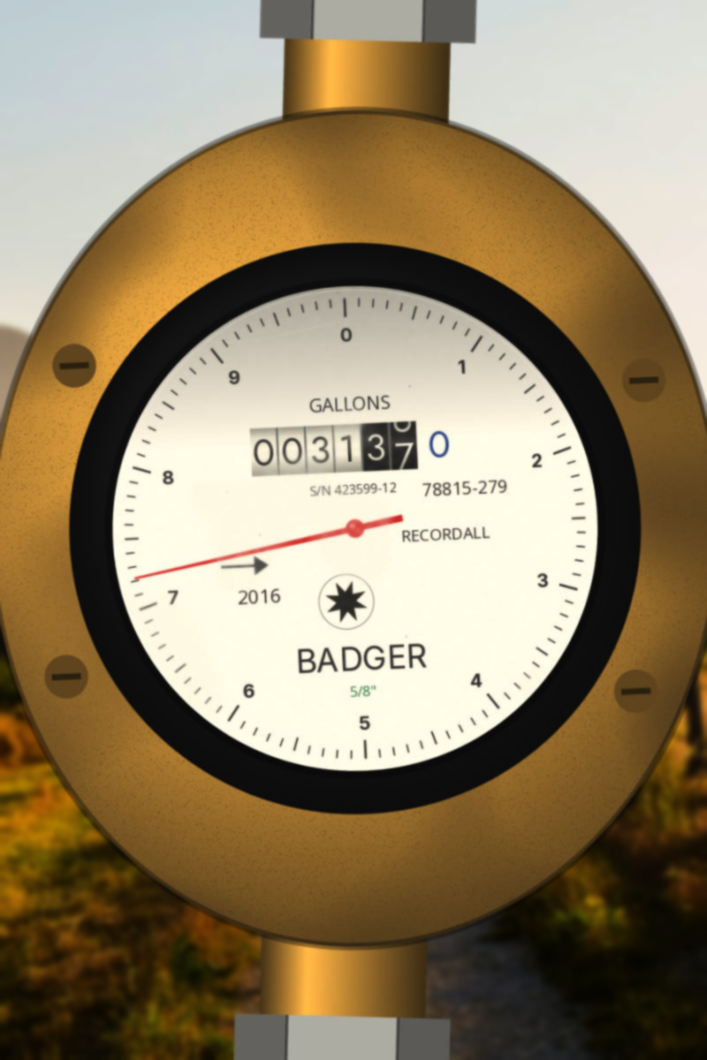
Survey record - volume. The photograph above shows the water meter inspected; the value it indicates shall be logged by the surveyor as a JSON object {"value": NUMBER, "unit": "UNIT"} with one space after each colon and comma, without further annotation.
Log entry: {"value": 31367.2, "unit": "gal"}
